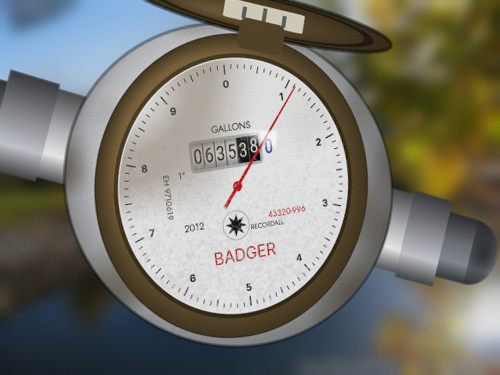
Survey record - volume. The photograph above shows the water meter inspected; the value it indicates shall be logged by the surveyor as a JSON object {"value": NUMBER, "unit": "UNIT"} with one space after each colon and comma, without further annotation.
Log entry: {"value": 635381.1, "unit": "gal"}
